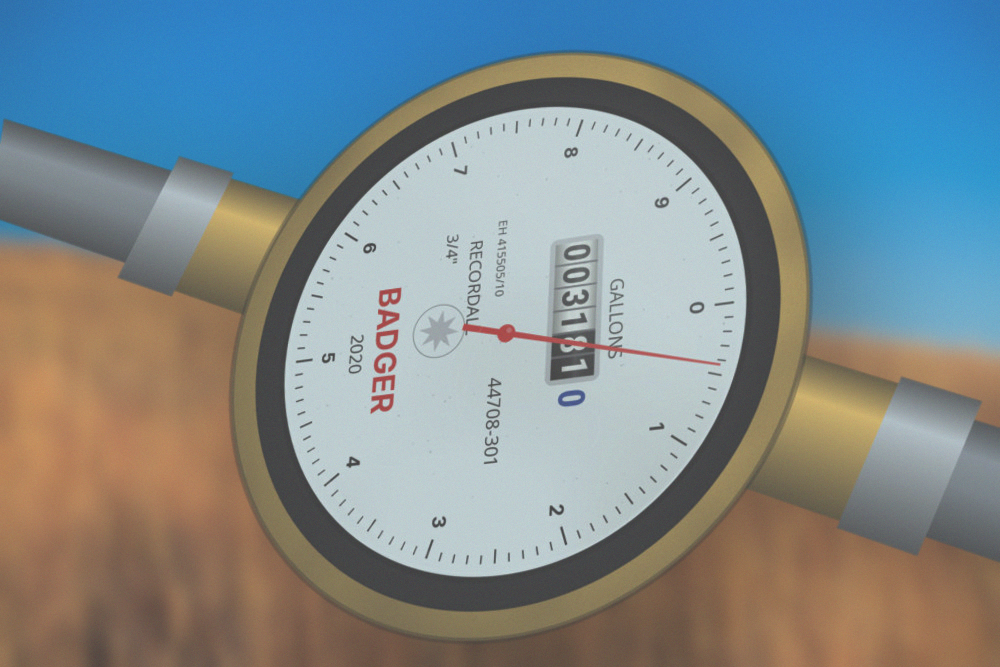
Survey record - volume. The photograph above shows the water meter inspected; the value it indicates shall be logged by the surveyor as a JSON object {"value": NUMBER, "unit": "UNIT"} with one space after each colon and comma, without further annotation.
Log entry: {"value": 31810.4, "unit": "gal"}
